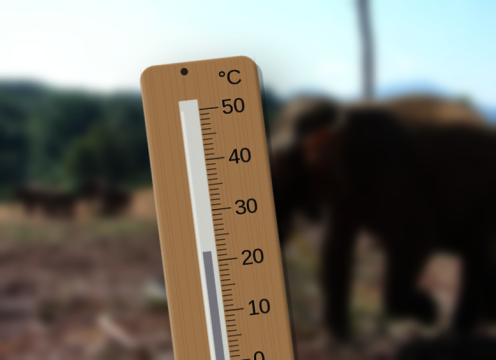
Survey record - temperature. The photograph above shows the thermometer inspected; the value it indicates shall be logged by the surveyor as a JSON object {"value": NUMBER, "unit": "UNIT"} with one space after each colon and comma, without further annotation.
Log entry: {"value": 22, "unit": "°C"}
